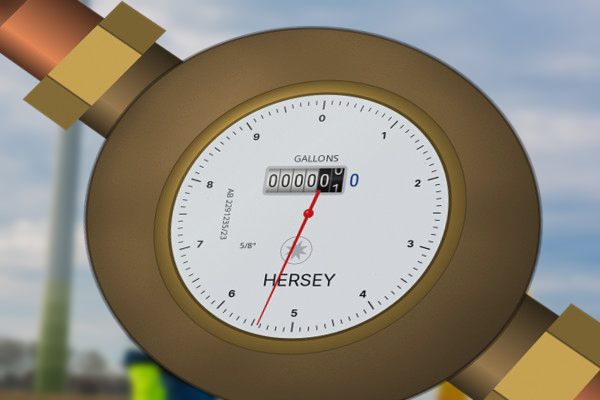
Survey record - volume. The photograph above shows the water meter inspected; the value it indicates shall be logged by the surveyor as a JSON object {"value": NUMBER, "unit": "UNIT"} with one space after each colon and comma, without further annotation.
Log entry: {"value": 5.4, "unit": "gal"}
